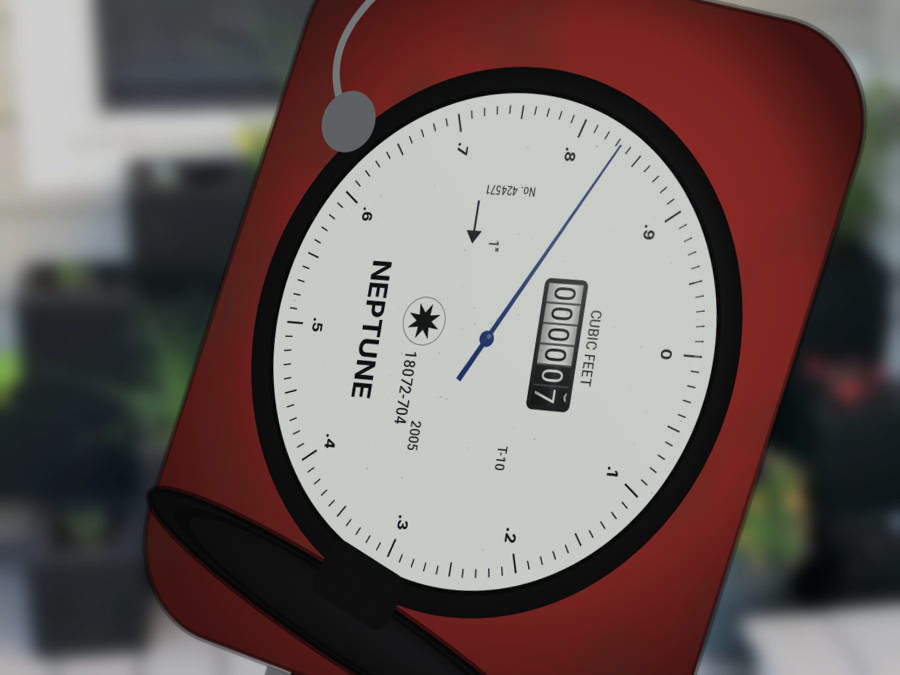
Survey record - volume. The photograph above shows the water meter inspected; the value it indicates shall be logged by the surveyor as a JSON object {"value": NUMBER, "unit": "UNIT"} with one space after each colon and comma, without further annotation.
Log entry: {"value": 6.83, "unit": "ft³"}
